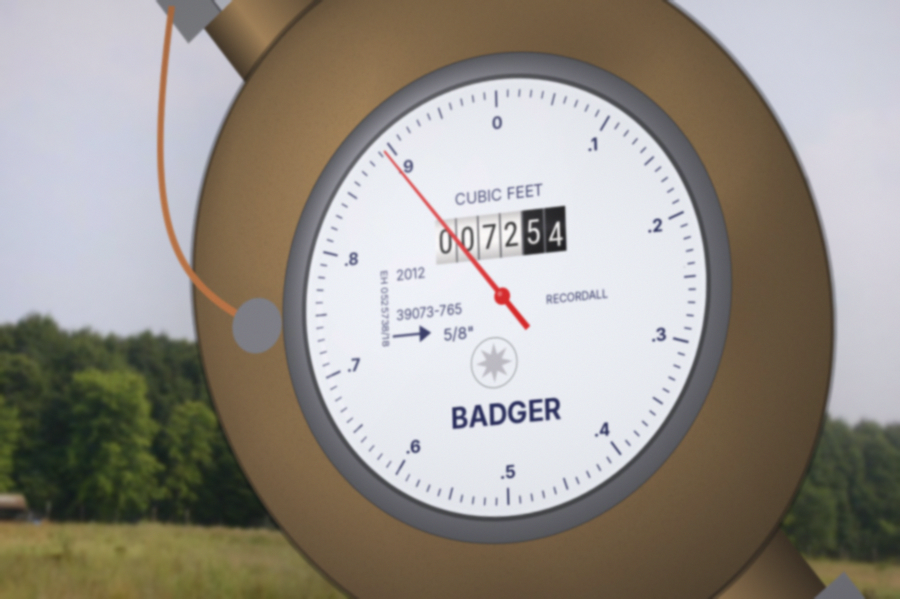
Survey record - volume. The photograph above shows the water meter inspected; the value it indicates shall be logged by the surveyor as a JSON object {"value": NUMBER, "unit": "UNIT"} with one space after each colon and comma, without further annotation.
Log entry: {"value": 7253.89, "unit": "ft³"}
